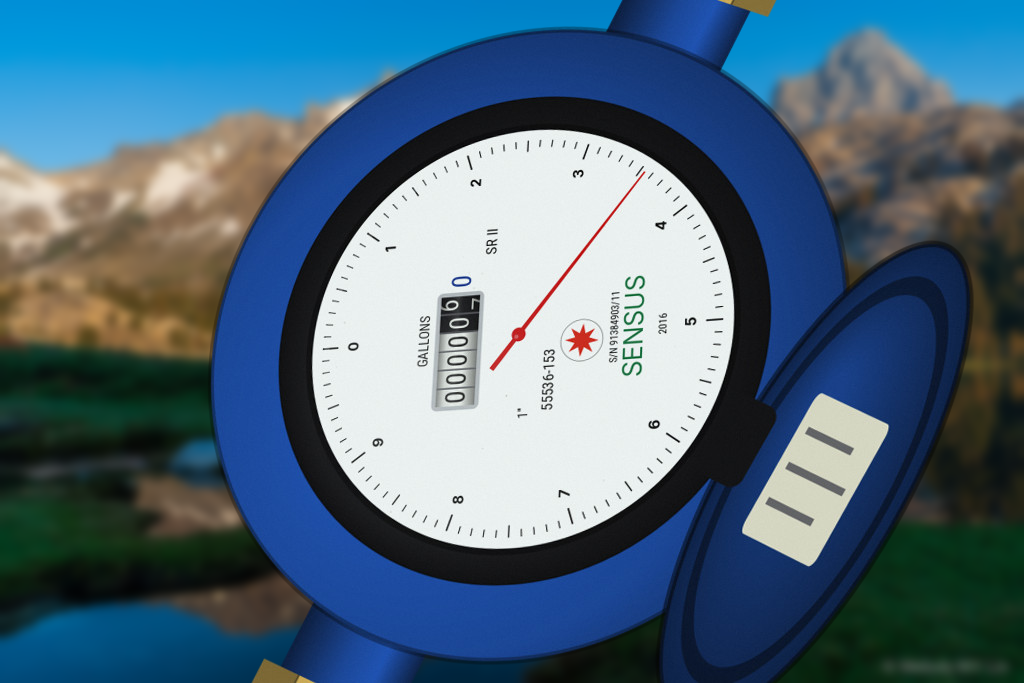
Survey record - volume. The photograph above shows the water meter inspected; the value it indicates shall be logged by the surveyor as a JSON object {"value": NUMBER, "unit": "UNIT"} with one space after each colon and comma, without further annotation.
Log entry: {"value": 63.5, "unit": "gal"}
